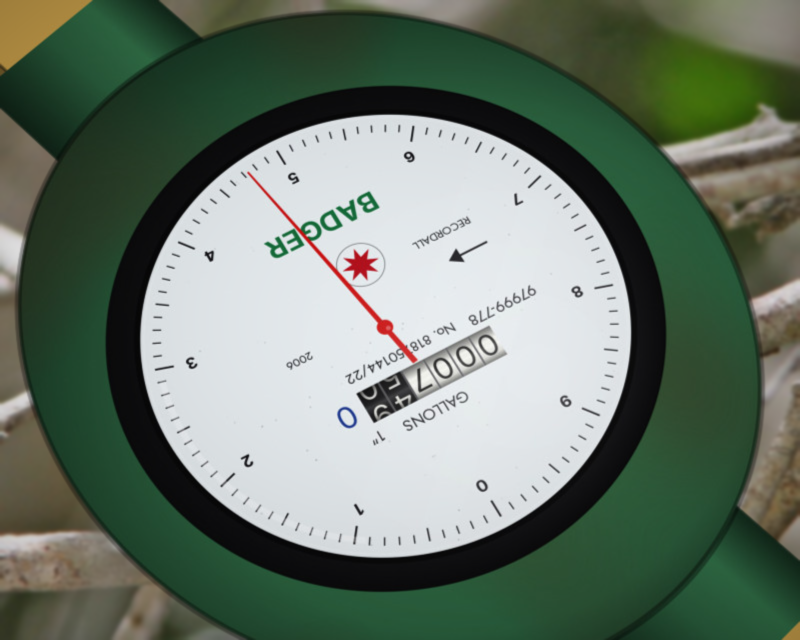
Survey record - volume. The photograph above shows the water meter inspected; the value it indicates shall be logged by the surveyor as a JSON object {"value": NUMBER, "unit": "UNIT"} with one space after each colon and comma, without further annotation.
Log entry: {"value": 7494.7, "unit": "gal"}
